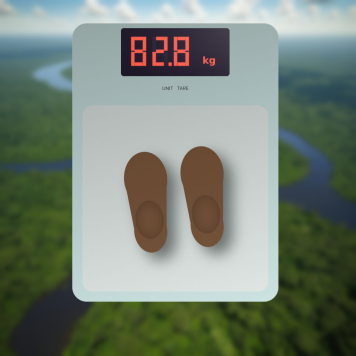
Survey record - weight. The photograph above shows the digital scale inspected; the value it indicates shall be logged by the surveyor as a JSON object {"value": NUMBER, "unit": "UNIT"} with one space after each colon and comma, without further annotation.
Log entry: {"value": 82.8, "unit": "kg"}
